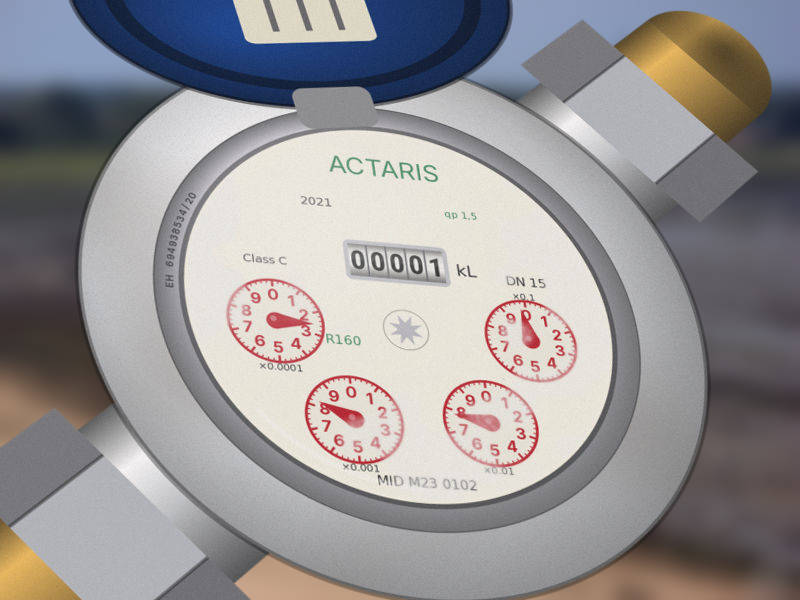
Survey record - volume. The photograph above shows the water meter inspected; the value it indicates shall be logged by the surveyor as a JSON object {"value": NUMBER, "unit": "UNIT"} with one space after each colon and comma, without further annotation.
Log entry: {"value": 0.9782, "unit": "kL"}
